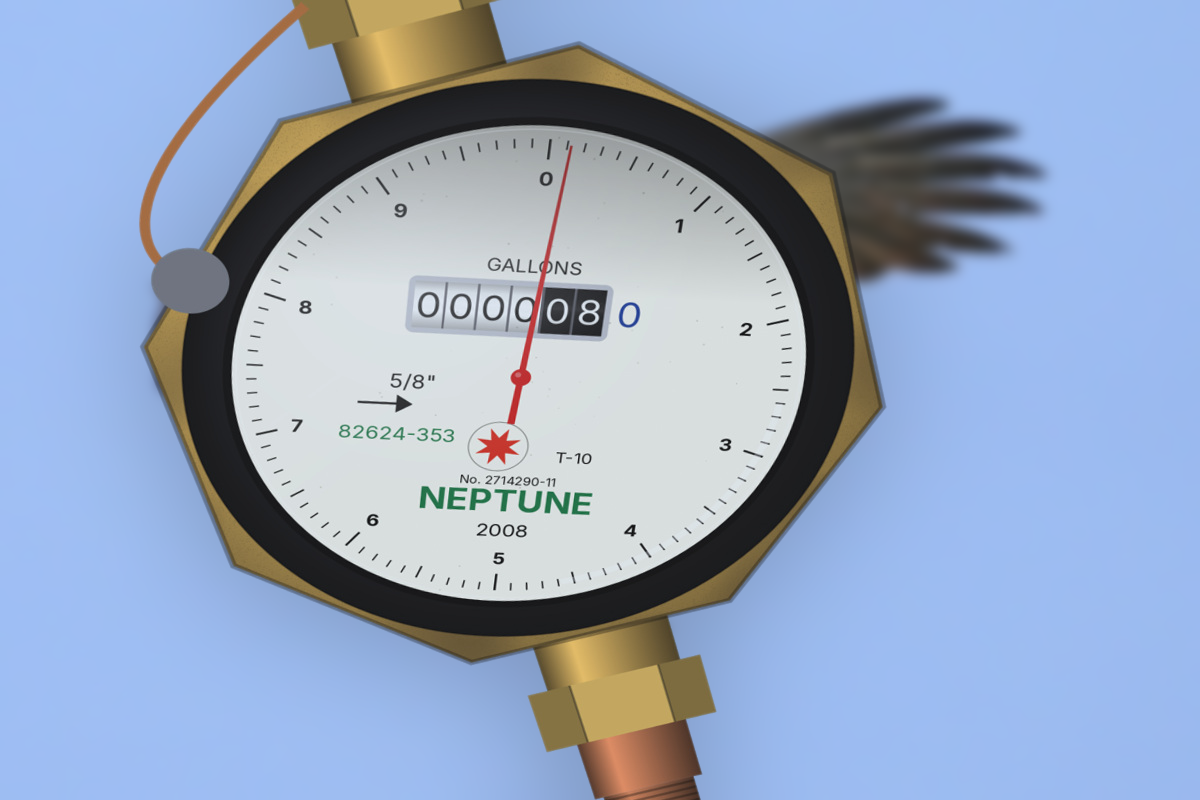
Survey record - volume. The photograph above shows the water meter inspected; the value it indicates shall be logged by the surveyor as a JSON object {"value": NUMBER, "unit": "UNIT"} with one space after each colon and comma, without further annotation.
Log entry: {"value": 80.1, "unit": "gal"}
